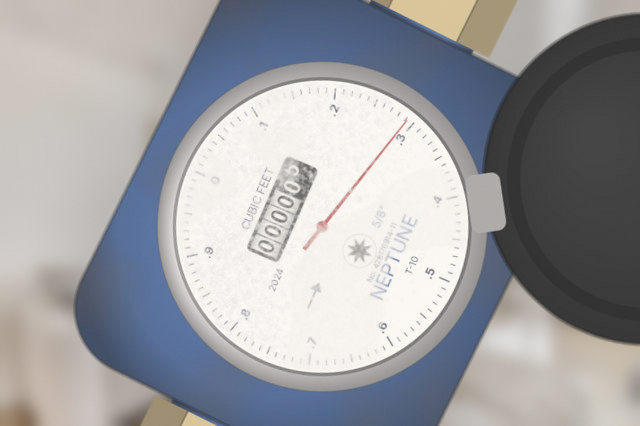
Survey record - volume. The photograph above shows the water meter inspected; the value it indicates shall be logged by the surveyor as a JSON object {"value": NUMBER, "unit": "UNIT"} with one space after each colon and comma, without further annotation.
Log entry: {"value": 5.29, "unit": "ft³"}
